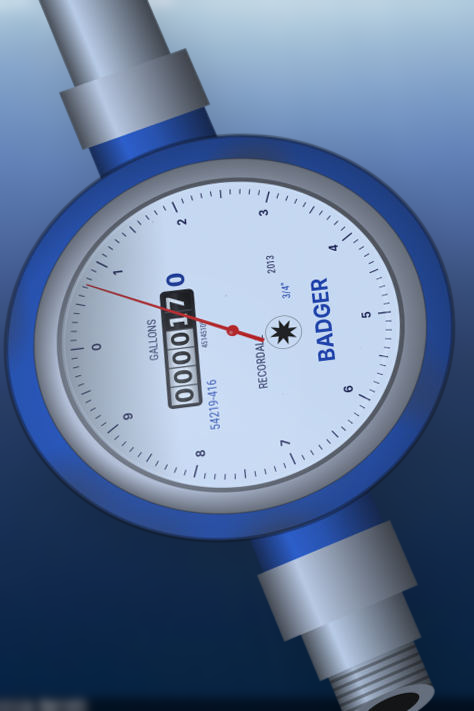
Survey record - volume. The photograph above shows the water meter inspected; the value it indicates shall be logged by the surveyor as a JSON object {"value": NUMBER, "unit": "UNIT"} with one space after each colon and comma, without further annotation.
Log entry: {"value": 170.7, "unit": "gal"}
